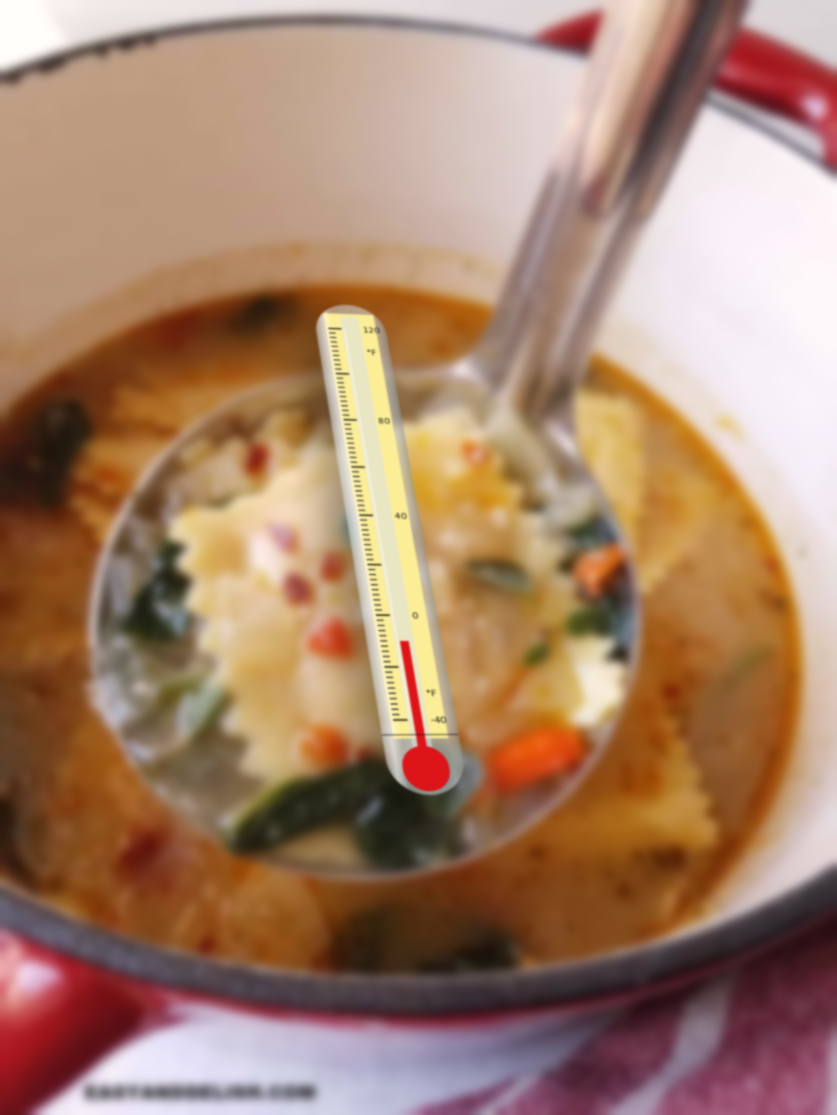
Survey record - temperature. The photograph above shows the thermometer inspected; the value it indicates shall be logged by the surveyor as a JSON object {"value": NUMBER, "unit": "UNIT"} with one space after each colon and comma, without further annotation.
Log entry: {"value": -10, "unit": "°F"}
